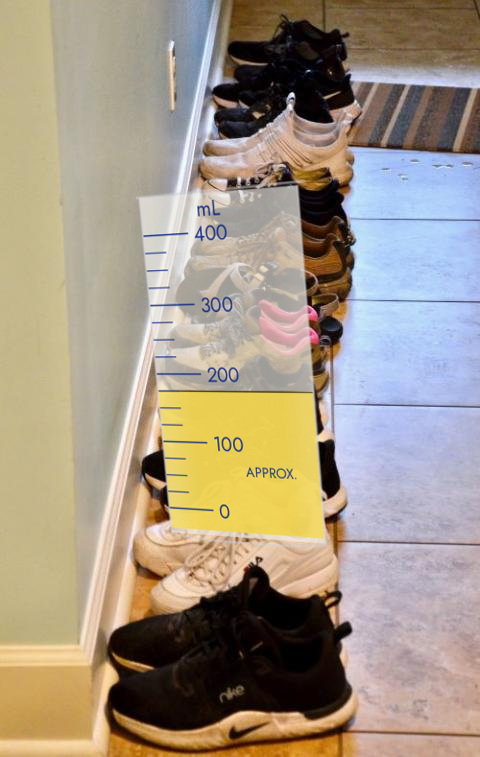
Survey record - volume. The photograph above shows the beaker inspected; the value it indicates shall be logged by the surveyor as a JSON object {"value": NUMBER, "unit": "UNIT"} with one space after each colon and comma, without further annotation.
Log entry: {"value": 175, "unit": "mL"}
